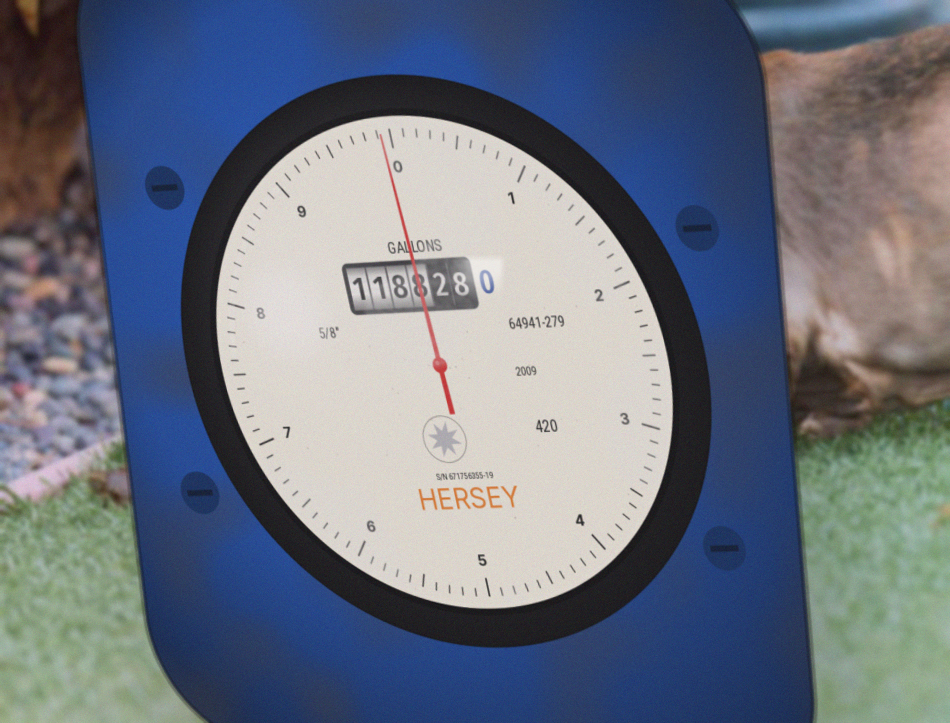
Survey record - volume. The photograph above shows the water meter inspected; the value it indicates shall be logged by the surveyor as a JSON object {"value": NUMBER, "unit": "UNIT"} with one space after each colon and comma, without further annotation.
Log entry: {"value": 1188279.9, "unit": "gal"}
